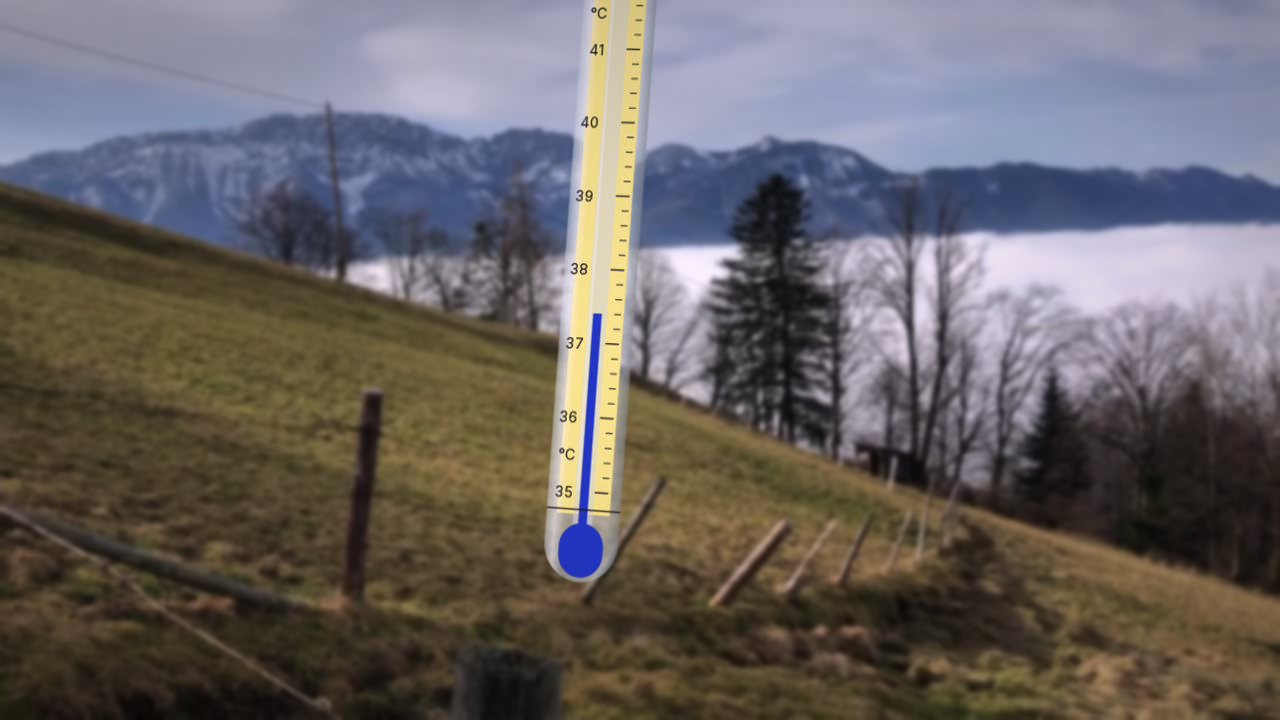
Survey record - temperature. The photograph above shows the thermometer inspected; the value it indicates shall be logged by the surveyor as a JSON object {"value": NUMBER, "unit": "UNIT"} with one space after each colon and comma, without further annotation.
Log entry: {"value": 37.4, "unit": "°C"}
